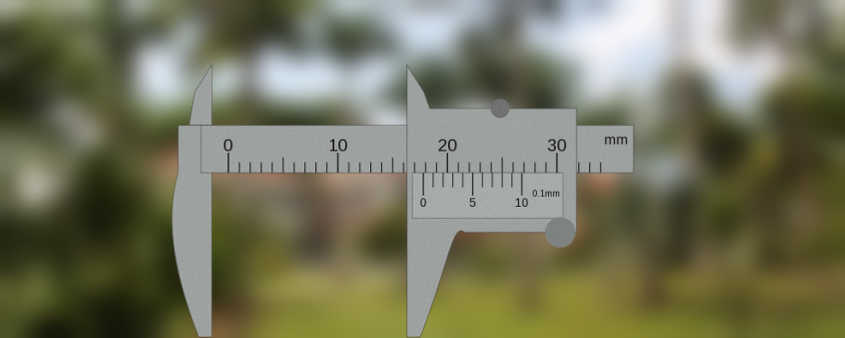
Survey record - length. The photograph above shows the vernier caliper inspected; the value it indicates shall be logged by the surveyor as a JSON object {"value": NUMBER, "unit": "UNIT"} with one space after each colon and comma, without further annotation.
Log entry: {"value": 17.8, "unit": "mm"}
